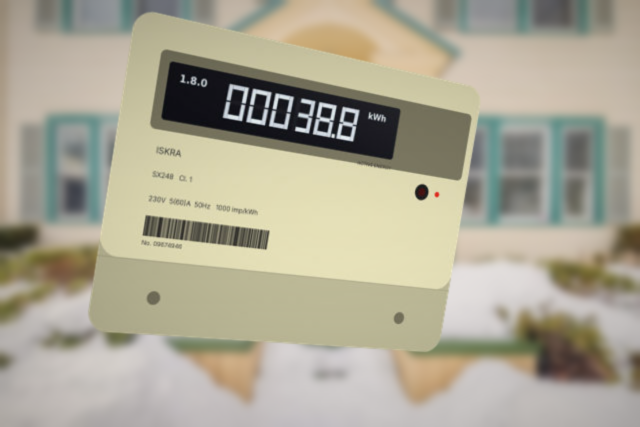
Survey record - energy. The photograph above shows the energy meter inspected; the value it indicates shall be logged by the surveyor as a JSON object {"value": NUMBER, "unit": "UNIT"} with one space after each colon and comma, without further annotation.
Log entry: {"value": 38.8, "unit": "kWh"}
